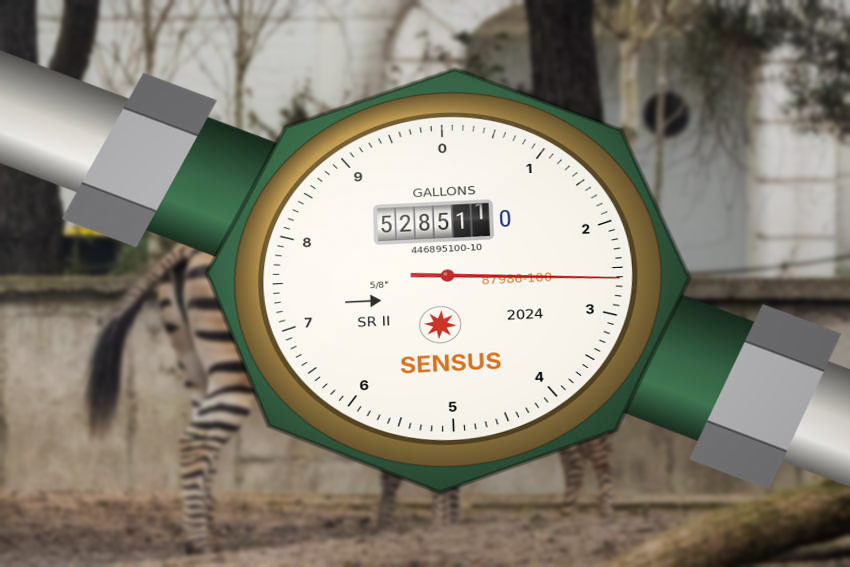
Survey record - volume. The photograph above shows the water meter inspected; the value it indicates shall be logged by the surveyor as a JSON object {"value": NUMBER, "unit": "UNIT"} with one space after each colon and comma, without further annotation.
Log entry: {"value": 5285112.6, "unit": "gal"}
